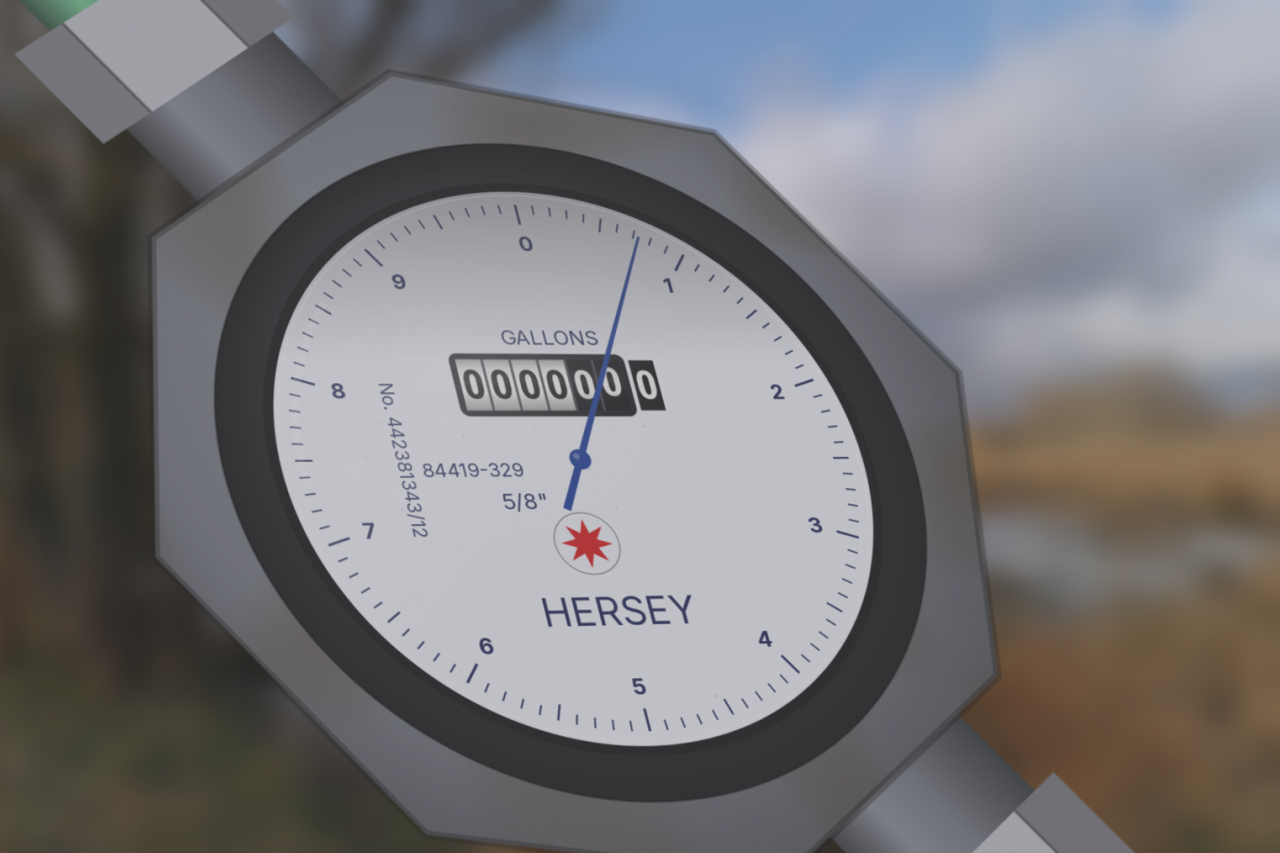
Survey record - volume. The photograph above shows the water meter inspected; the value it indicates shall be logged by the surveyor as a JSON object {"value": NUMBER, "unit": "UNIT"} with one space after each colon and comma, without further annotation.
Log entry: {"value": 0.7, "unit": "gal"}
